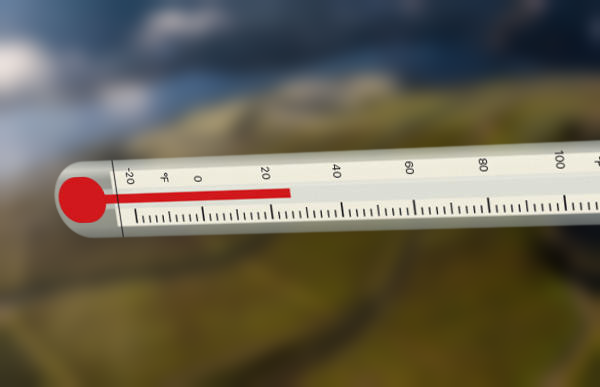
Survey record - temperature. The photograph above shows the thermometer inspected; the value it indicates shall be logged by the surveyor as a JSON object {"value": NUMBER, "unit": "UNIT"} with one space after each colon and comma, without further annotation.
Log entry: {"value": 26, "unit": "°F"}
